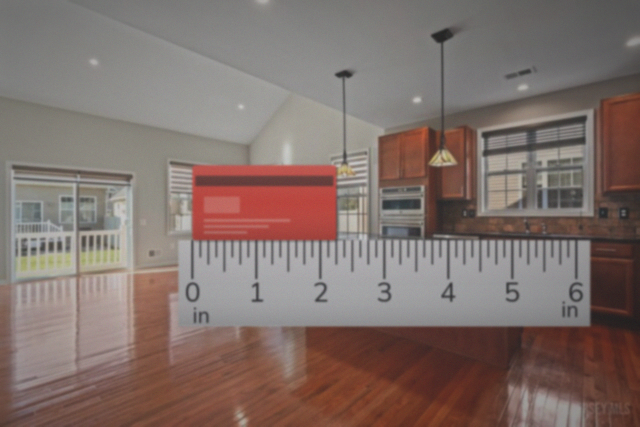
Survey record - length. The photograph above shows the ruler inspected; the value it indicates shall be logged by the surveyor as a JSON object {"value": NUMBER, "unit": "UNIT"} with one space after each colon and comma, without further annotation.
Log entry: {"value": 2.25, "unit": "in"}
